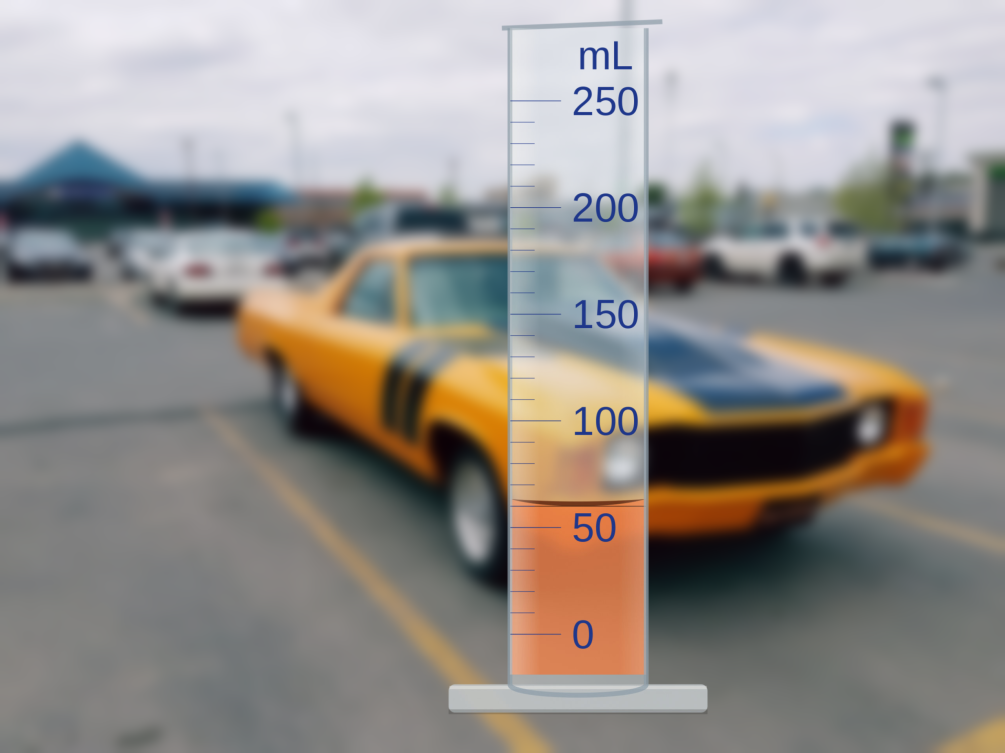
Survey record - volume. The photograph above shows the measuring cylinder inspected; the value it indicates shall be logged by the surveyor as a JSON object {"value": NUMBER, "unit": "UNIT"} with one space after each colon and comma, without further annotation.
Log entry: {"value": 60, "unit": "mL"}
